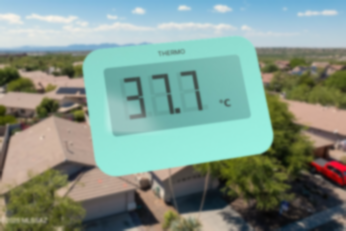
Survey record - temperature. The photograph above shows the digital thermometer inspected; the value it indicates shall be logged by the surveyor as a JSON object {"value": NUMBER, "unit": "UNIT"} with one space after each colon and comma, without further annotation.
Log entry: {"value": 37.7, "unit": "°C"}
